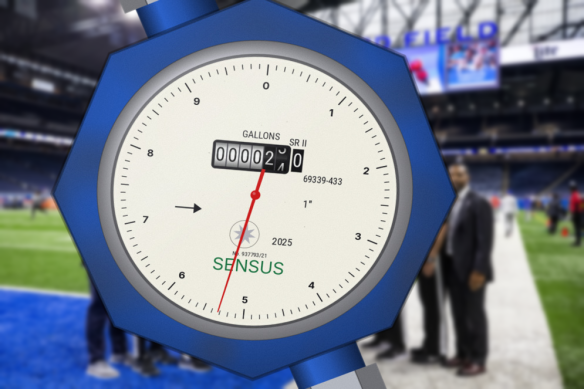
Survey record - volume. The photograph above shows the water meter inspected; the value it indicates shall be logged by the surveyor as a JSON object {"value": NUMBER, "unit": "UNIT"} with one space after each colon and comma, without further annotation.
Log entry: {"value": 235.3, "unit": "gal"}
